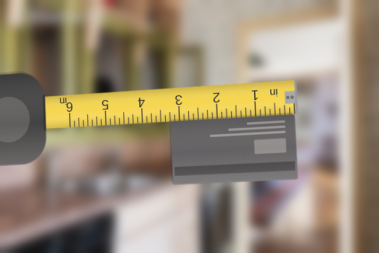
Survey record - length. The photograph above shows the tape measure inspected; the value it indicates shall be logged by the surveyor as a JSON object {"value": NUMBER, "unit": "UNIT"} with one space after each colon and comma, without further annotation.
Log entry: {"value": 3.25, "unit": "in"}
